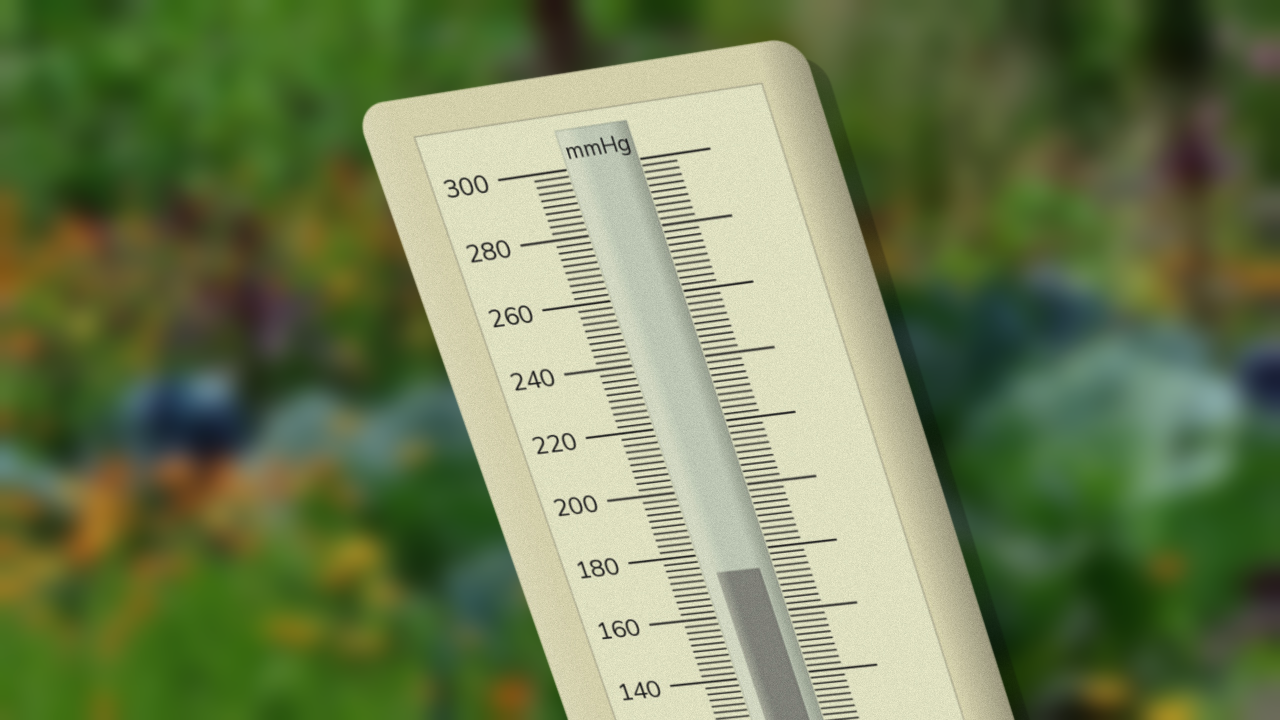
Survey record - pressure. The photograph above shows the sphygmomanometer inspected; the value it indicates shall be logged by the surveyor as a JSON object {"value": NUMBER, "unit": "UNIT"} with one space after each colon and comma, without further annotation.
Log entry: {"value": 174, "unit": "mmHg"}
